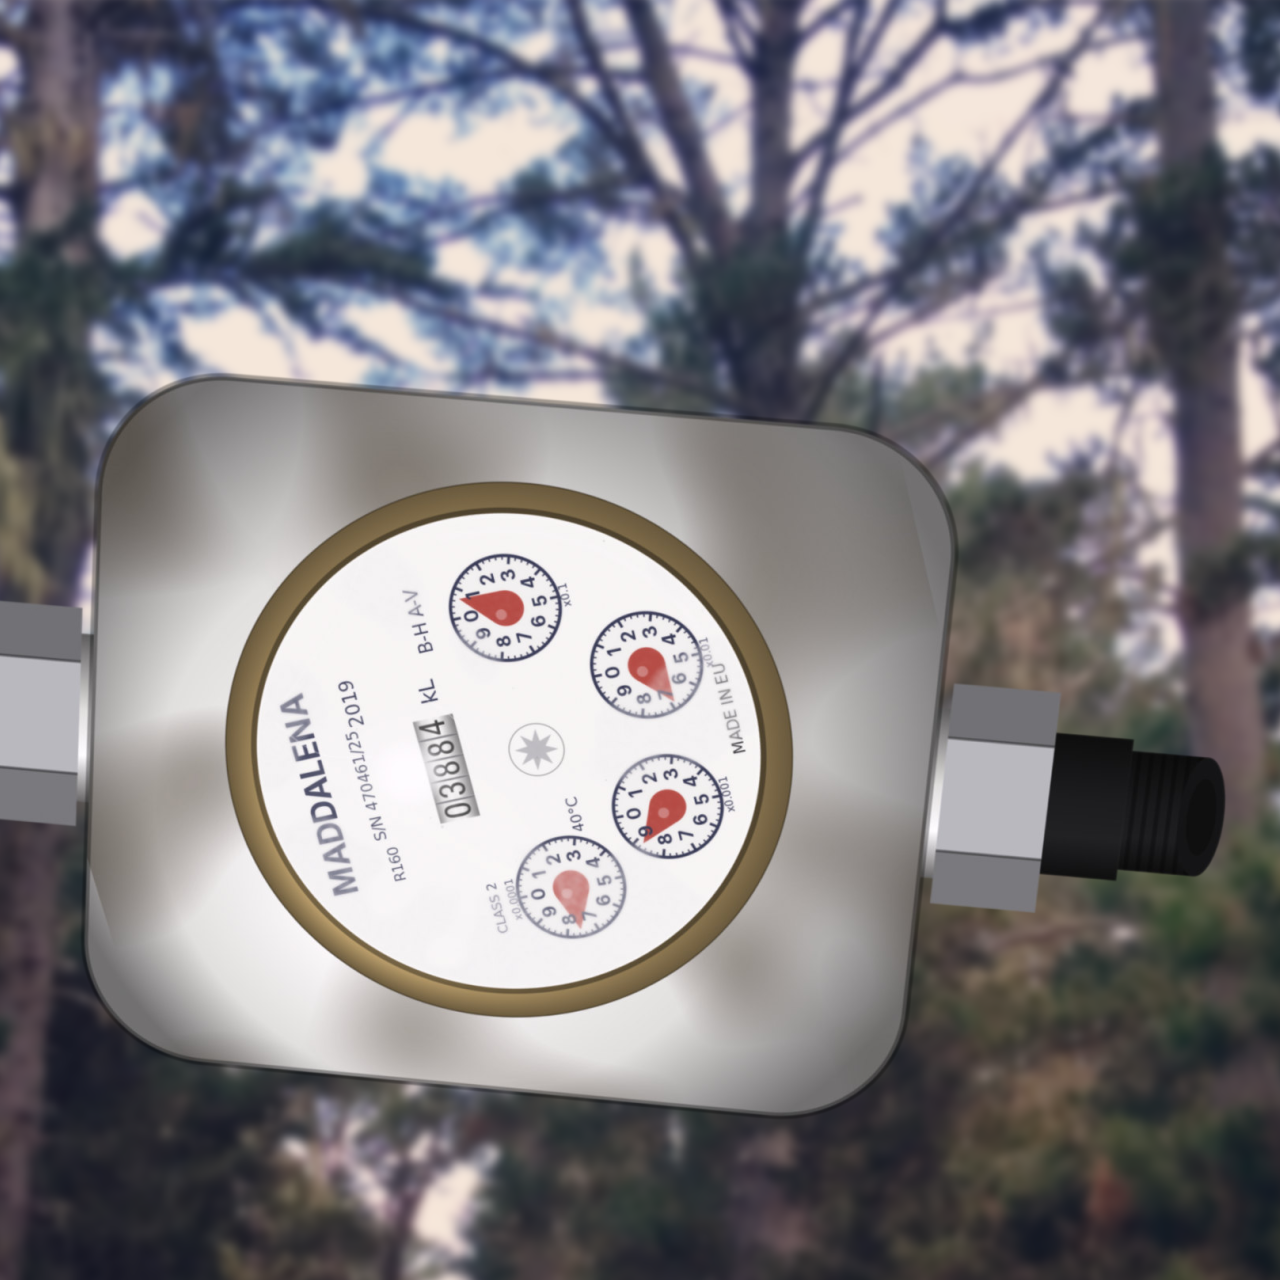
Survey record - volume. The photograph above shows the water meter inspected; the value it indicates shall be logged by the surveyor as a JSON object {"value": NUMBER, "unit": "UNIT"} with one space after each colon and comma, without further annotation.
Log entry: {"value": 3884.0687, "unit": "kL"}
